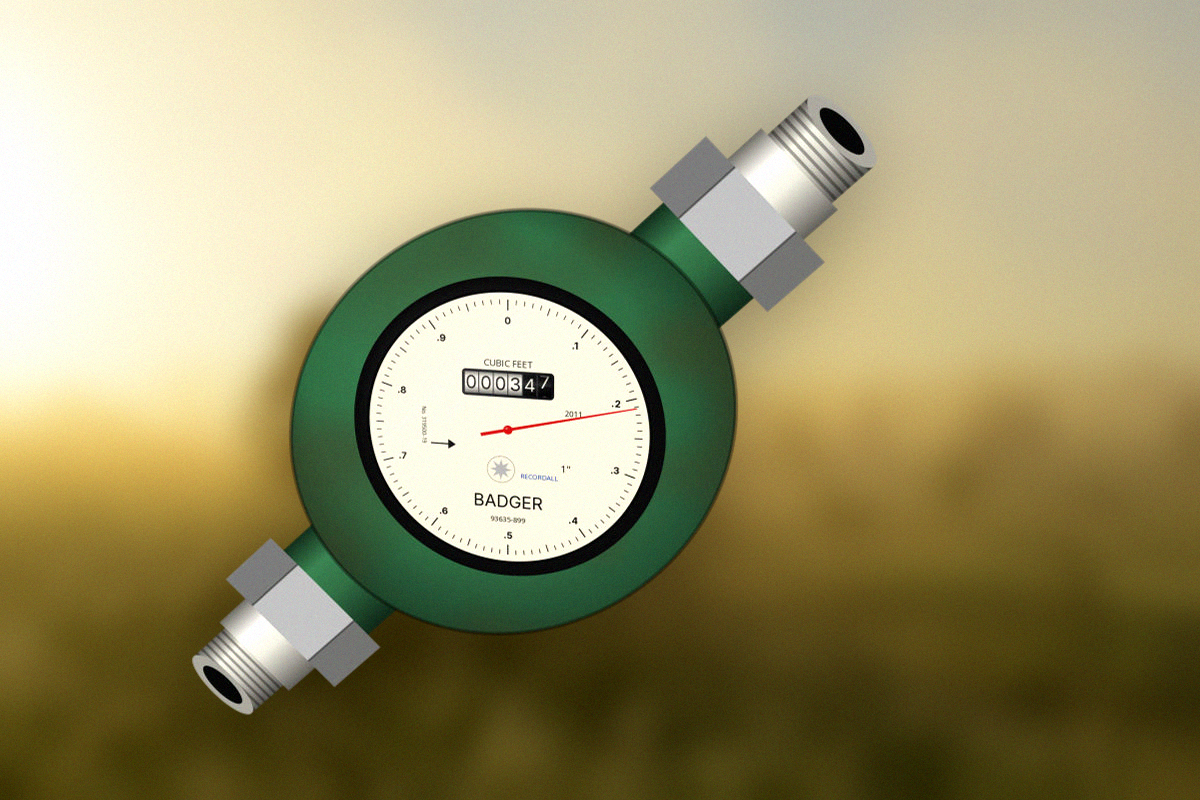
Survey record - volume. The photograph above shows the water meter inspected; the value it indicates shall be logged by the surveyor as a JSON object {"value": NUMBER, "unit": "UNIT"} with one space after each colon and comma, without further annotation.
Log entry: {"value": 347.21, "unit": "ft³"}
